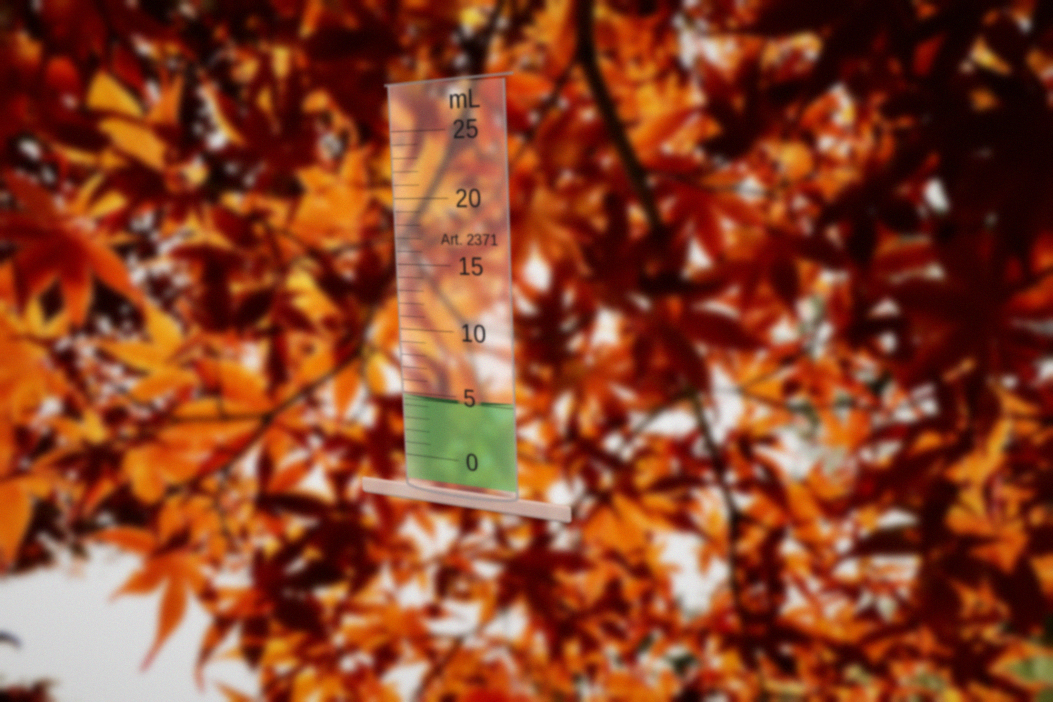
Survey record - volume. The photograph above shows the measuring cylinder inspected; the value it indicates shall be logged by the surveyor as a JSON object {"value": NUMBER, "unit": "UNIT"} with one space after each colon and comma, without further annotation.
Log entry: {"value": 4.5, "unit": "mL"}
